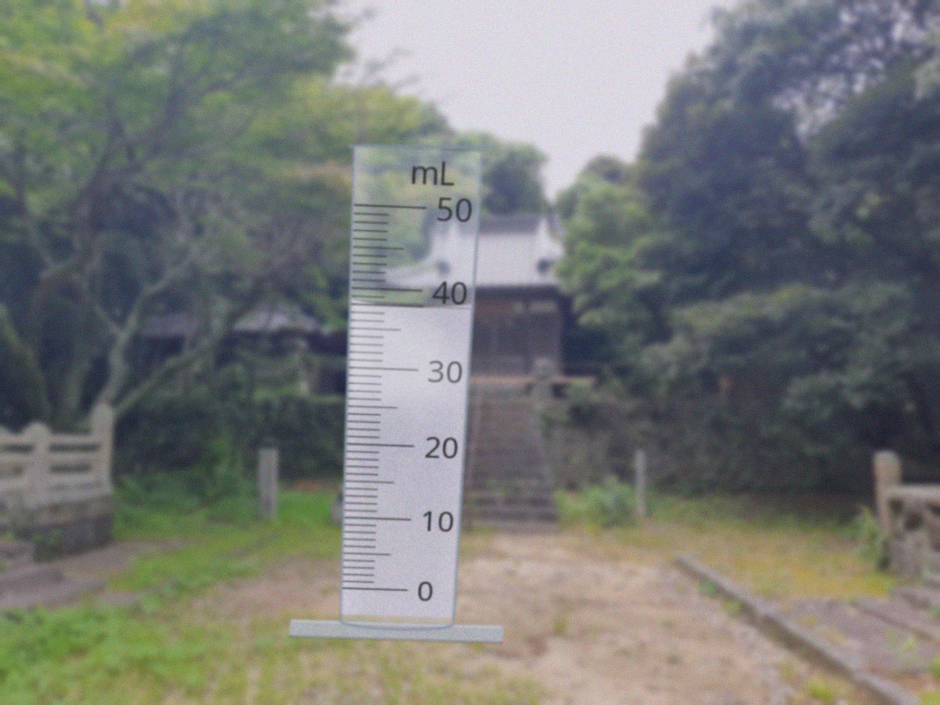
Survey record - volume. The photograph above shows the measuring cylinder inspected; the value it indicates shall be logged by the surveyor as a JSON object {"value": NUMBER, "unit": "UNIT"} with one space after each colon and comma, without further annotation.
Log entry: {"value": 38, "unit": "mL"}
